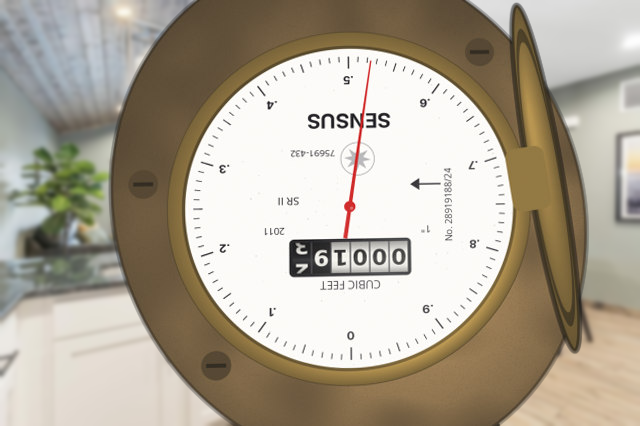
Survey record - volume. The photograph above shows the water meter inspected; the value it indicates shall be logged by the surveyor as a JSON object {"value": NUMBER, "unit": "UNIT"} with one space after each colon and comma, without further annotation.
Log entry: {"value": 192.52, "unit": "ft³"}
